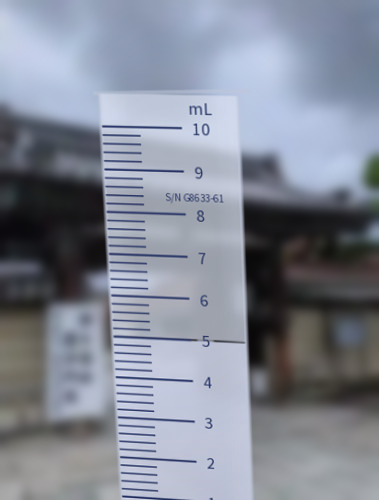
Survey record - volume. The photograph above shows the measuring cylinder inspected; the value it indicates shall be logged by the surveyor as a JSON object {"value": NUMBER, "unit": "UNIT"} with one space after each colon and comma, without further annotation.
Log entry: {"value": 5, "unit": "mL"}
